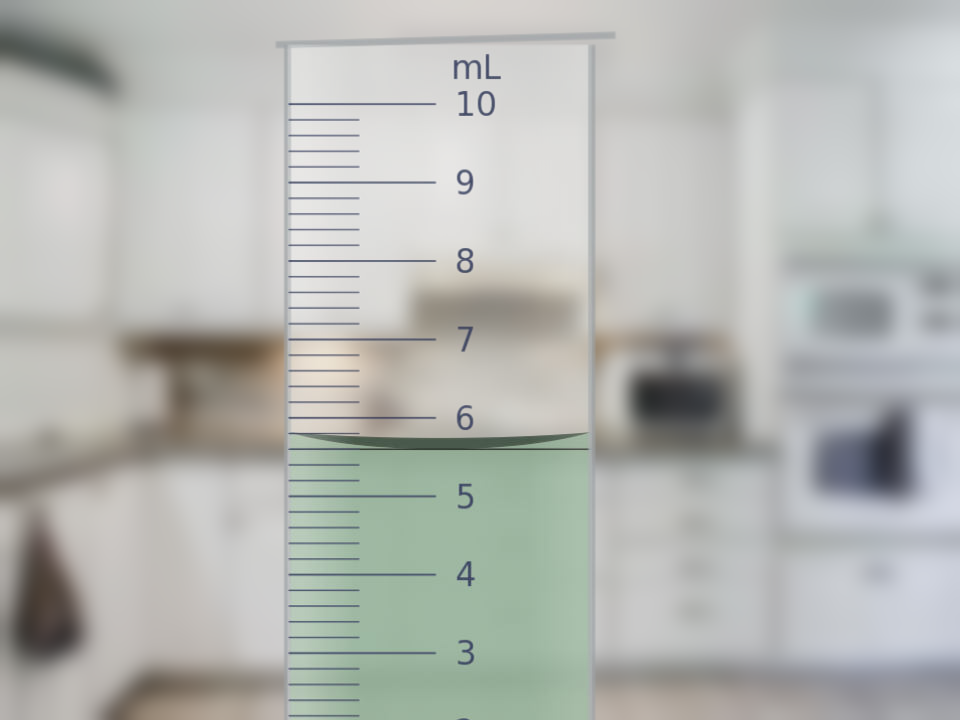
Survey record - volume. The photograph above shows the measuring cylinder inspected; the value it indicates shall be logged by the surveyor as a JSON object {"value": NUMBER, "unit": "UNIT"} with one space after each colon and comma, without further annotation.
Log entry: {"value": 5.6, "unit": "mL"}
